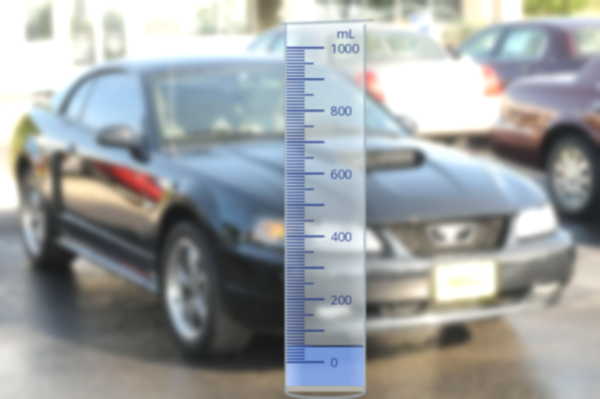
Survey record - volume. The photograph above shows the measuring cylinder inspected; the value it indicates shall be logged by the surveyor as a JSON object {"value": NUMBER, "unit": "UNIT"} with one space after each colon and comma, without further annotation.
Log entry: {"value": 50, "unit": "mL"}
